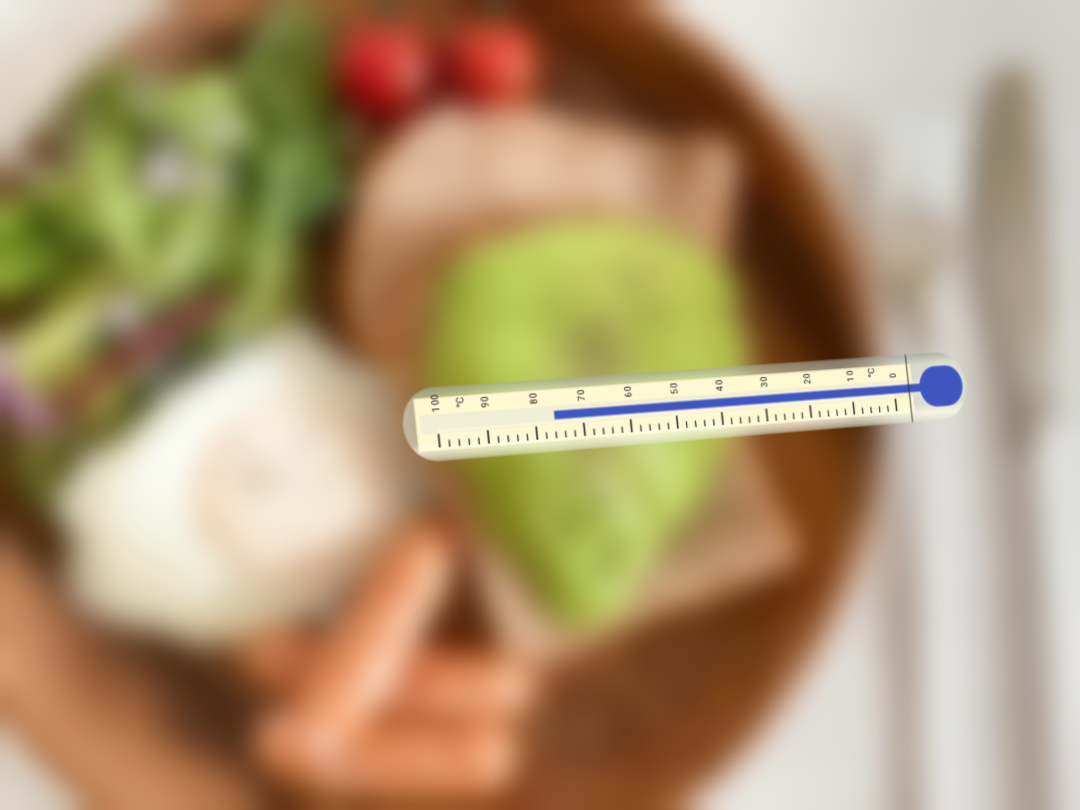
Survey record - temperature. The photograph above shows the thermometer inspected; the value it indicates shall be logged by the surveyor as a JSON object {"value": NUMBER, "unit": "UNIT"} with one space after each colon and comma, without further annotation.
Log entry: {"value": 76, "unit": "°C"}
